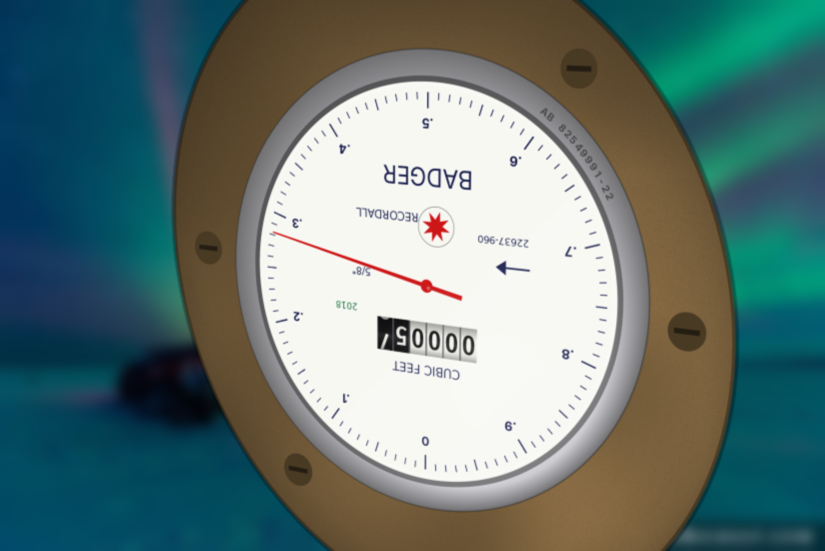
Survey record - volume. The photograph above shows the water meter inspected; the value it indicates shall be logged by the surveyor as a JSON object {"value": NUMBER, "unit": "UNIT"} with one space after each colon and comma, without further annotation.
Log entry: {"value": 57.28, "unit": "ft³"}
